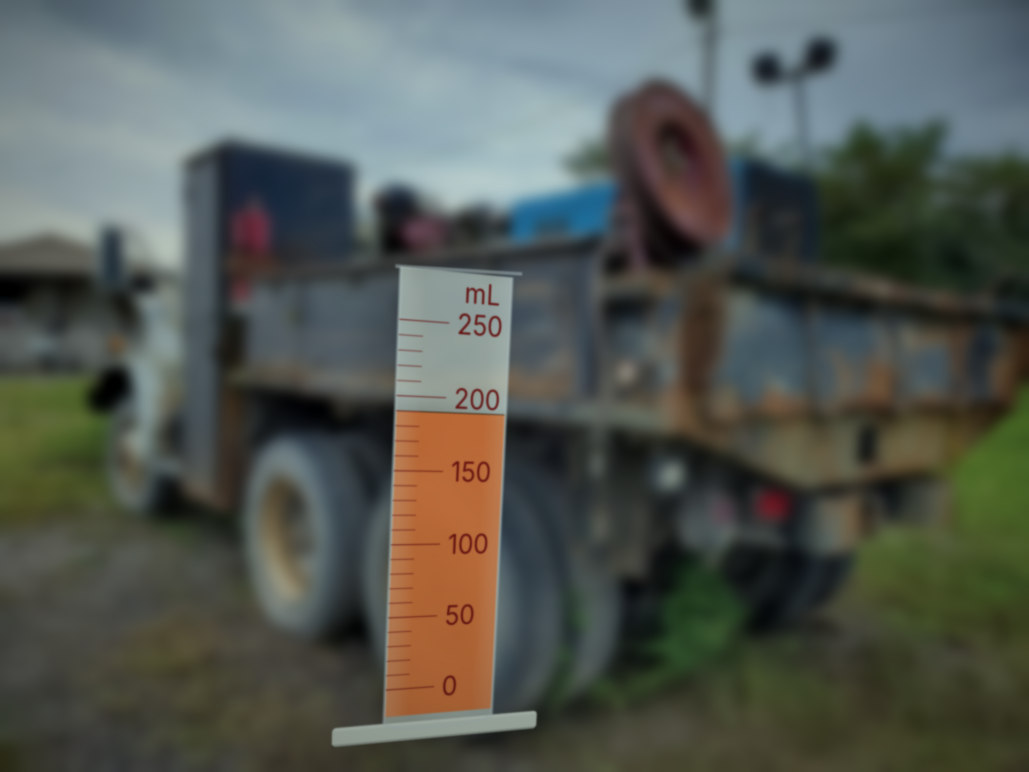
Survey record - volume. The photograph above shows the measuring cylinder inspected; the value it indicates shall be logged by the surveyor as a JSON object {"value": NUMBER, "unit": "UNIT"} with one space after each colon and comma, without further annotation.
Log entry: {"value": 190, "unit": "mL"}
